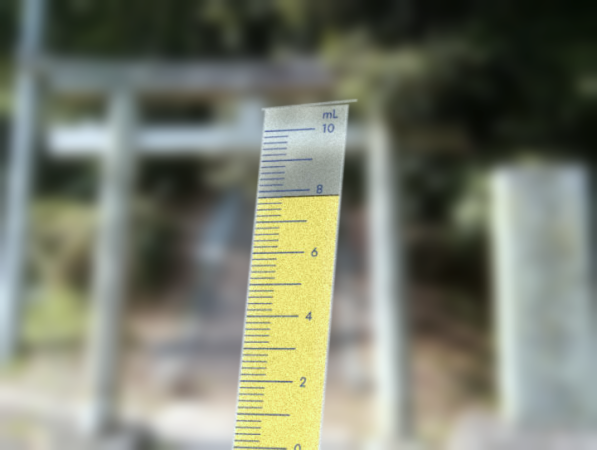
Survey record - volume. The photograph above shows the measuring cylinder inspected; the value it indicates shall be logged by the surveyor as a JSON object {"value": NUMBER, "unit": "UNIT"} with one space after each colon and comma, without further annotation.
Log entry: {"value": 7.8, "unit": "mL"}
